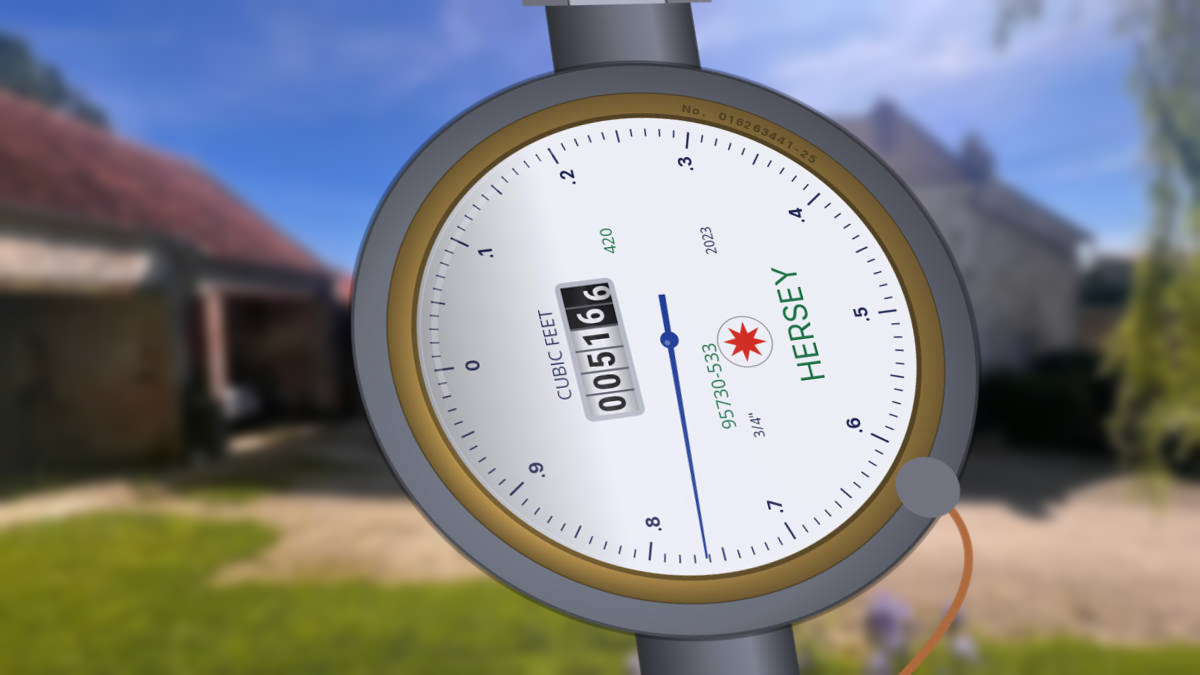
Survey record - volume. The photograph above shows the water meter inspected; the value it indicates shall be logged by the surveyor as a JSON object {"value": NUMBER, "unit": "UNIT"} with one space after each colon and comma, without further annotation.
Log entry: {"value": 5165.76, "unit": "ft³"}
